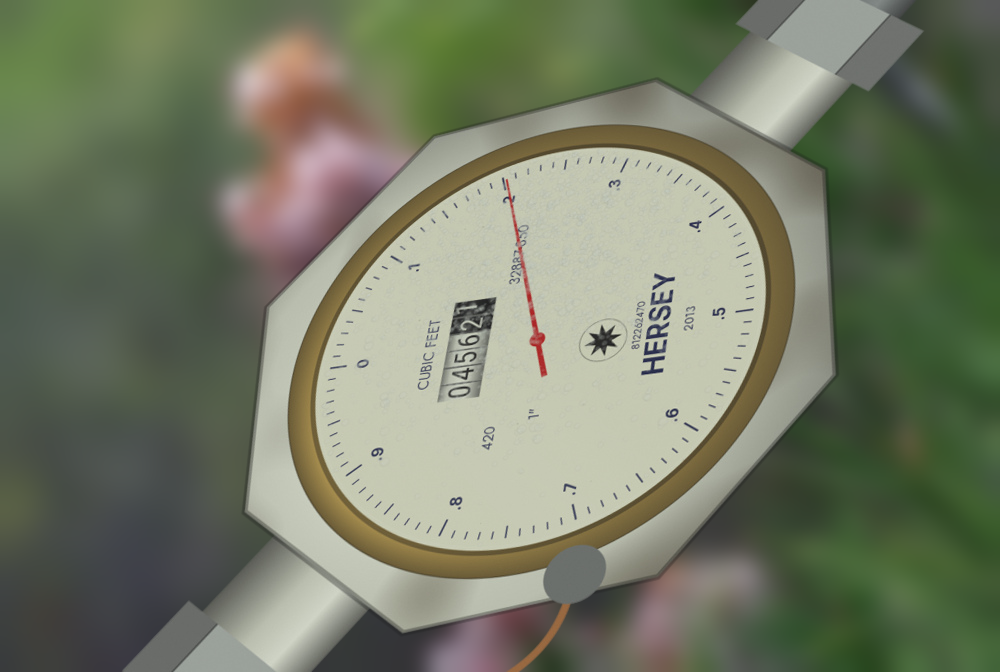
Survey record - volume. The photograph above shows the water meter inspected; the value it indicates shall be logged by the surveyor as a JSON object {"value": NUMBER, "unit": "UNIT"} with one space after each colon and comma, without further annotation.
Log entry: {"value": 45621.20, "unit": "ft³"}
